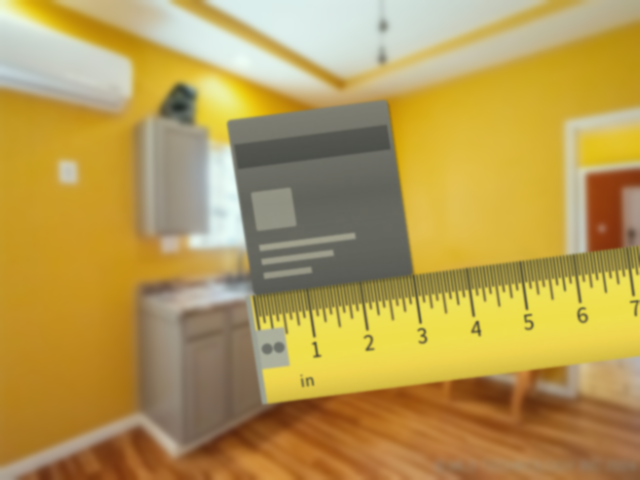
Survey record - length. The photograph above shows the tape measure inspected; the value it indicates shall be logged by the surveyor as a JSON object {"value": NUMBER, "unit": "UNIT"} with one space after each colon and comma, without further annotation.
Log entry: {"value": 3, "unit": "in"}
